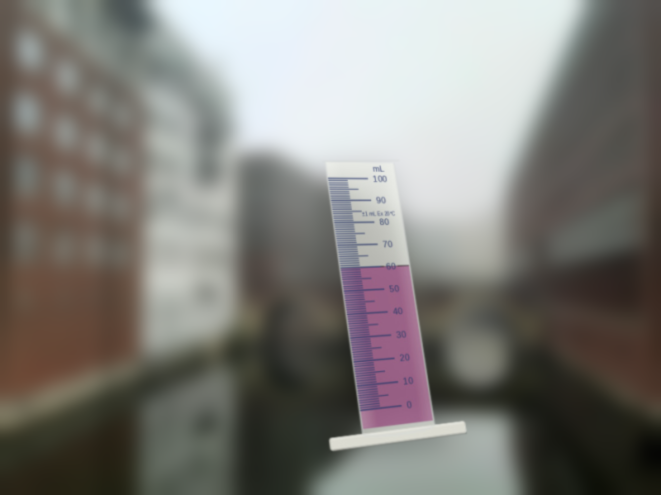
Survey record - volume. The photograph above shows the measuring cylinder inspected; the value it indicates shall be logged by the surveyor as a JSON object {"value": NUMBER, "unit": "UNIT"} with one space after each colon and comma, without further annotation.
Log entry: {"value": 60, "unit": "mL"}
